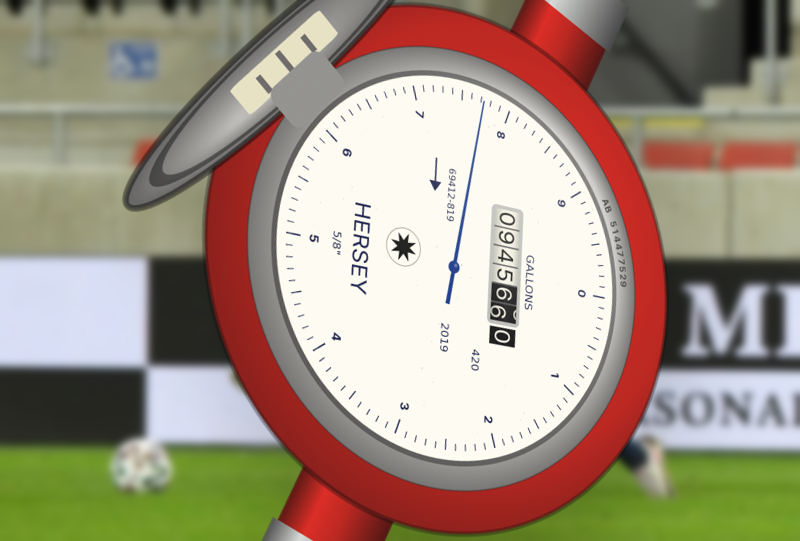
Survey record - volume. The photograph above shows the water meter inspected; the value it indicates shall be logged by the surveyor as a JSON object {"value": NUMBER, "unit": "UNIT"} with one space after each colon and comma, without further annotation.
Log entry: {"value": 945657.7, "unit": "gal"}
